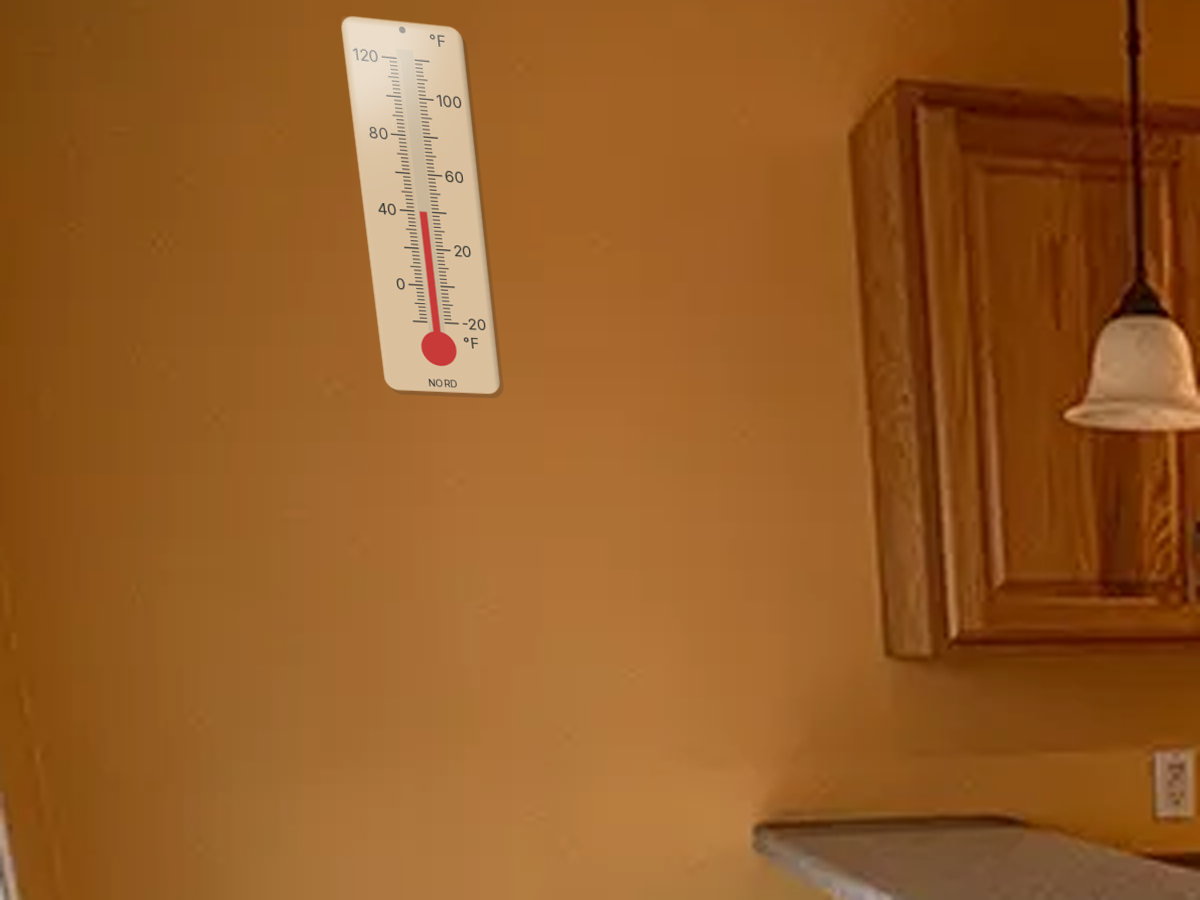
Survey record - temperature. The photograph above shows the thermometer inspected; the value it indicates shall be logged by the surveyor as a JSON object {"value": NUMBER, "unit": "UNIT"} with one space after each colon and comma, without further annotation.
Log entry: {"value": 40, "unit": "°F"}
